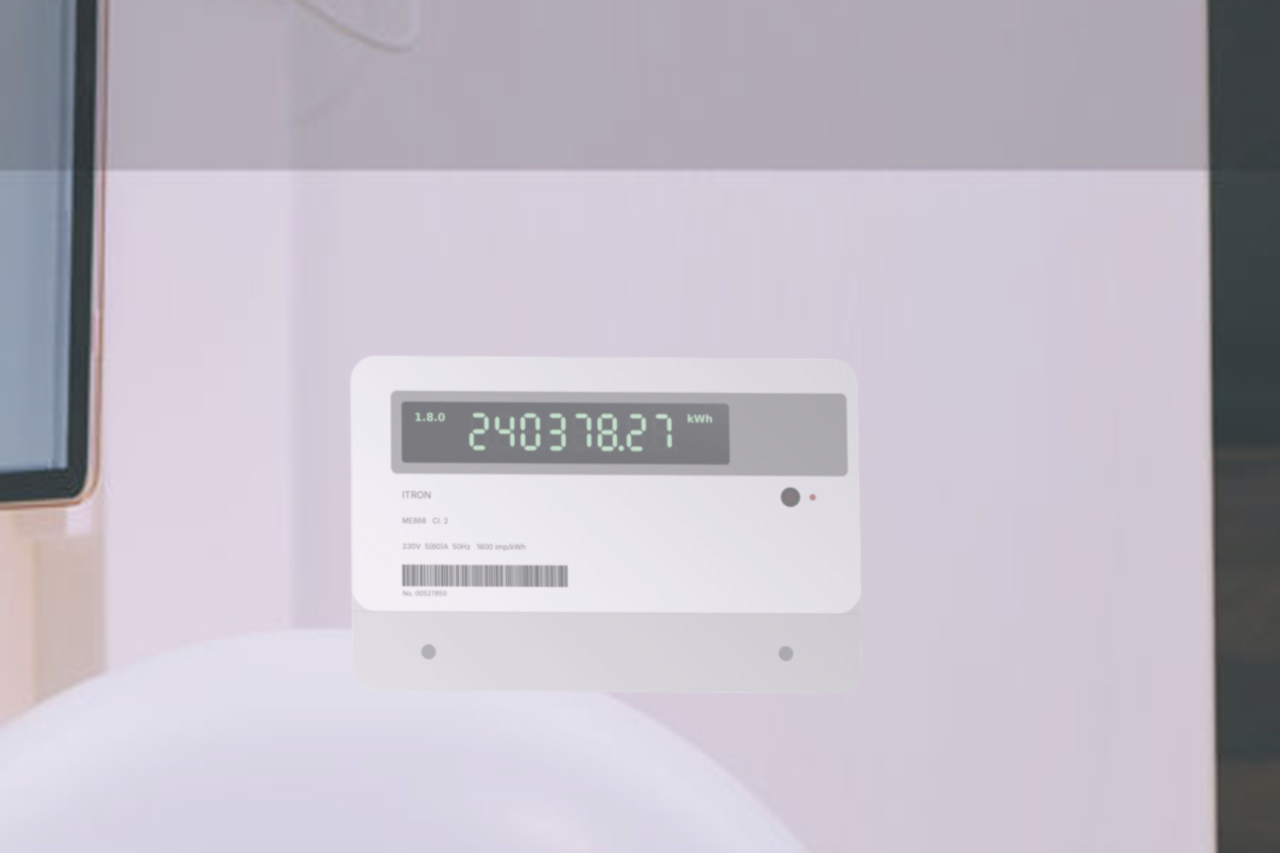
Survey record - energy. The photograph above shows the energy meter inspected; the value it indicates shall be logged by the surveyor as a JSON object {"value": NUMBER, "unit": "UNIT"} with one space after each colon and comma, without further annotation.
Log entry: {"value": 240378.27, "unit": "kWh"}
